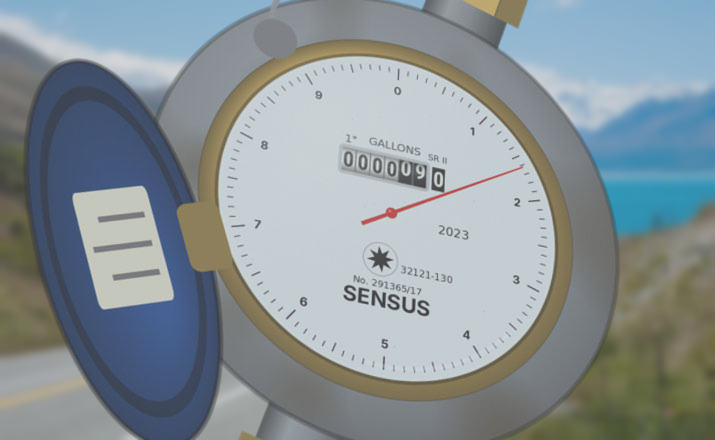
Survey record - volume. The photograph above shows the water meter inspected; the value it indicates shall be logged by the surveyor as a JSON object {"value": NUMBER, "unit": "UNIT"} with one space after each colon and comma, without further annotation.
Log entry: {"value": 91.6, "unit": "gal"}
